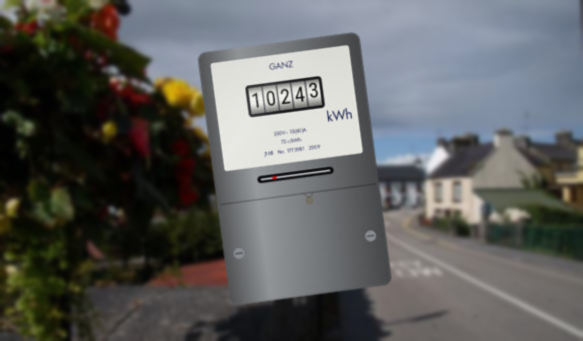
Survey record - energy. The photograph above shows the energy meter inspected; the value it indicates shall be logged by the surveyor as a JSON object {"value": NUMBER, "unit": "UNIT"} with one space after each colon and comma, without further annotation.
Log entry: {"value": 10243, "unit": "kWh"}
